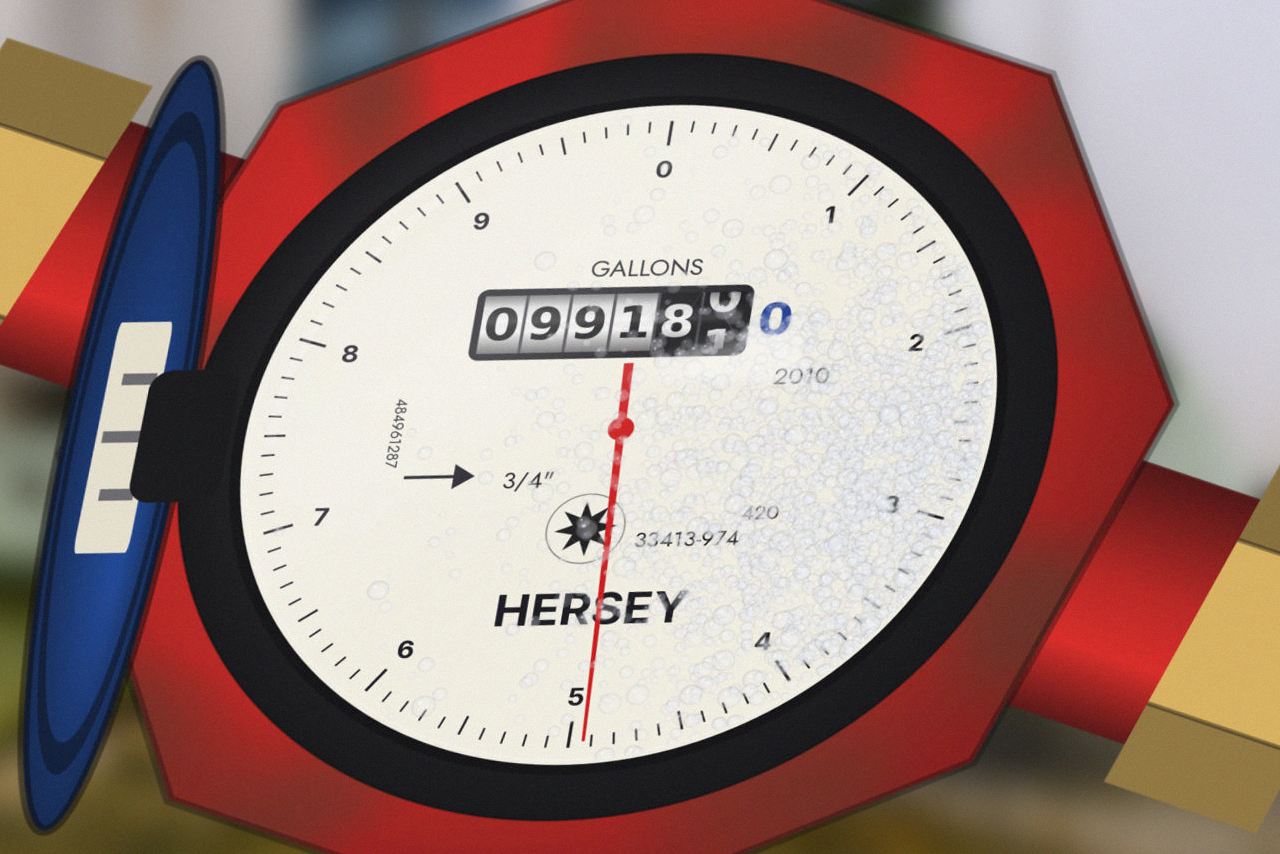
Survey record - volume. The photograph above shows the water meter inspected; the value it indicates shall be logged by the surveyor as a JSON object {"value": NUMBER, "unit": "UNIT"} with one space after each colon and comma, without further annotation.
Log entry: {"value": 991804.9, "unit": "gal"}
